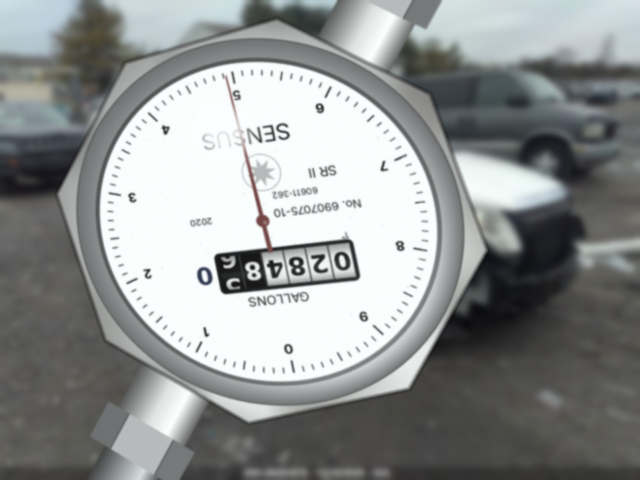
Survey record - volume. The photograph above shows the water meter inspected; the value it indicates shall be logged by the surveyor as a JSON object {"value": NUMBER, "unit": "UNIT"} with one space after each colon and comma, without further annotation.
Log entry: {"value": 284854.9, "unit": "gal"}
